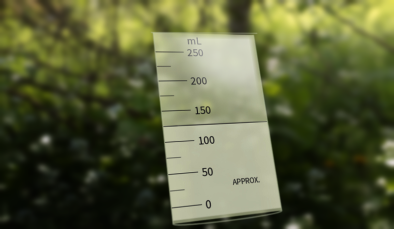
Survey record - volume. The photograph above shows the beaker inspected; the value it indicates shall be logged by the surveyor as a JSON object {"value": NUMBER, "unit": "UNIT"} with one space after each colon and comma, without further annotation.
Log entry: {"value": 125, "unit": "mL"}
